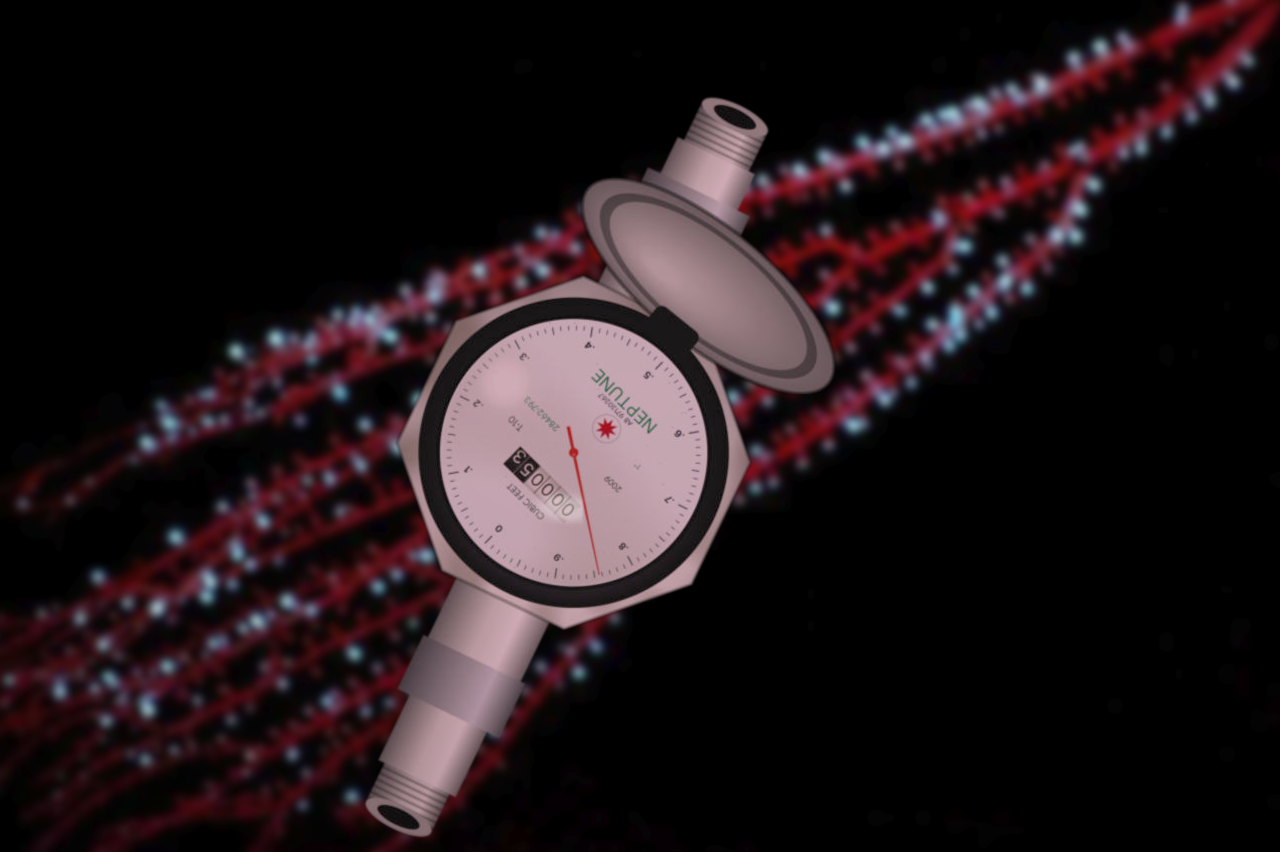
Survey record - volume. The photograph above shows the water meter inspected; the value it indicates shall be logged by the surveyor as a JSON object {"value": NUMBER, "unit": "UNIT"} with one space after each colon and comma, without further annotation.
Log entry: {"value": 52.84, "unit": "ft³"}
